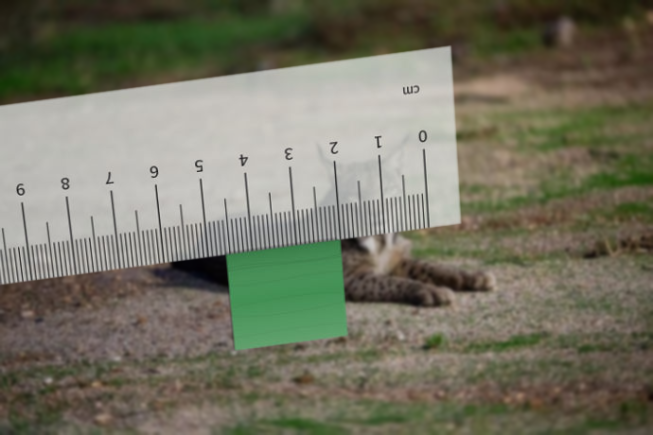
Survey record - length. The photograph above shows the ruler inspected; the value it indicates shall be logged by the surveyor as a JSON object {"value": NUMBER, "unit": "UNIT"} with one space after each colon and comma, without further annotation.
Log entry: {"value": 2.6, "unit": "cm"}
